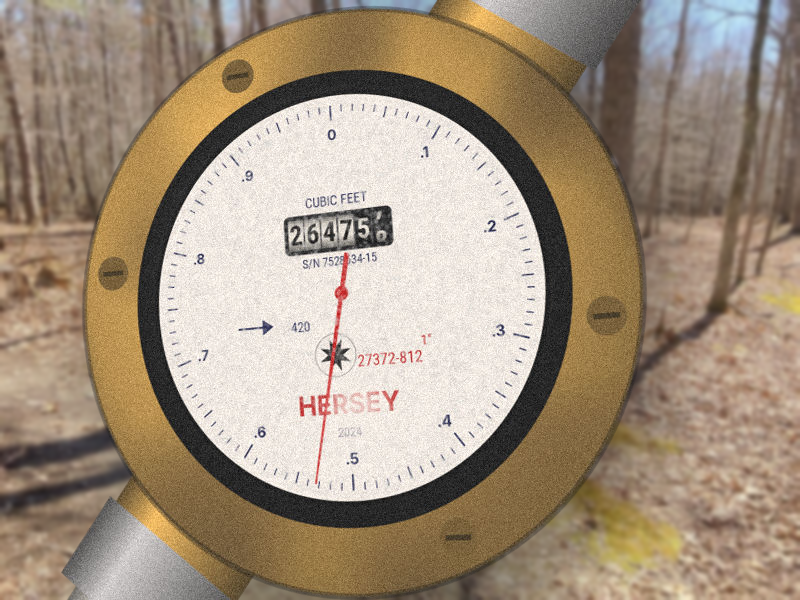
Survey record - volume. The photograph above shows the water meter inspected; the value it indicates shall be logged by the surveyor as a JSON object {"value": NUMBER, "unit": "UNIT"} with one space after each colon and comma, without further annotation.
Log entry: {"value": 264757.53, "unit": "ft³"}
